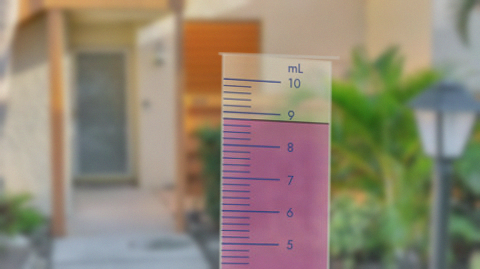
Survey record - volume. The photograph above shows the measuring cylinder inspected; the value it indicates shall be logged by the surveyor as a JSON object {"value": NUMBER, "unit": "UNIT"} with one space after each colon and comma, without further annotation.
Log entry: {"value": 8.8, "unit": "mL"}
